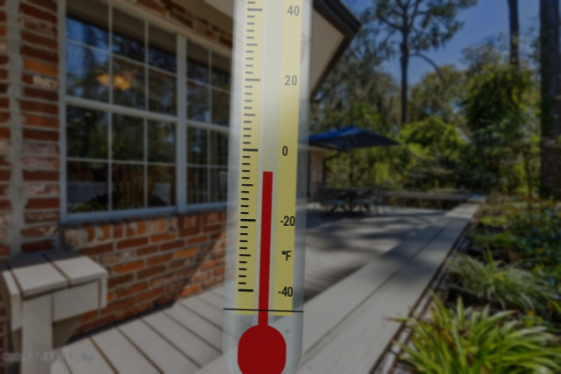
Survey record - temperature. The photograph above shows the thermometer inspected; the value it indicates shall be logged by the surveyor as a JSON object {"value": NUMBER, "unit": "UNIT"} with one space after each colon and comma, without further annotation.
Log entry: {"value": -6, "unit": "°F"}
